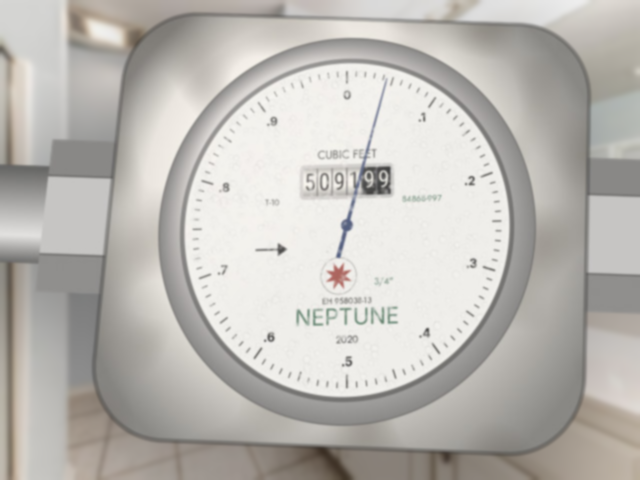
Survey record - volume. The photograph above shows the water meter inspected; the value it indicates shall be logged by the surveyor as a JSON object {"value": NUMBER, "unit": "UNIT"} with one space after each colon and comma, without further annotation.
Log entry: {"value": 509199.04, "unit": "ft³"}
